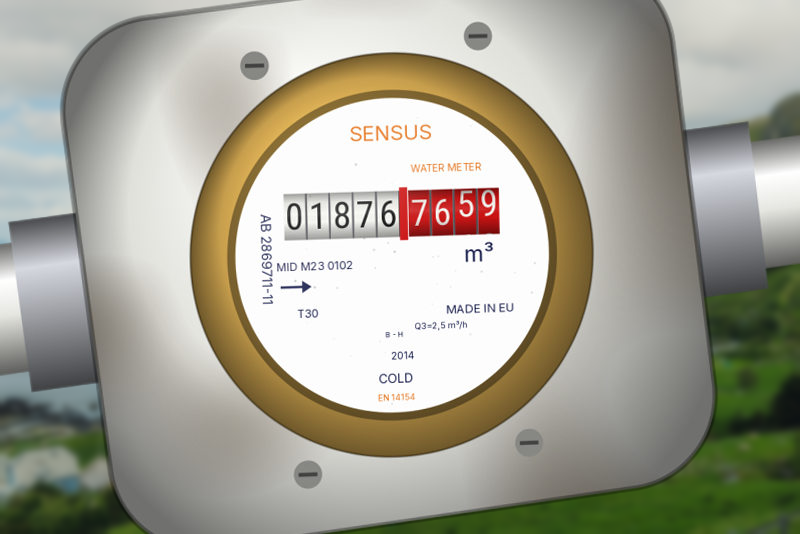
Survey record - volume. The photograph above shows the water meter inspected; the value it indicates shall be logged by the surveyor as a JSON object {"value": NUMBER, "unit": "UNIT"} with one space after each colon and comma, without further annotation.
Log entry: {"value": 1876.7659, "unit": "m³"}
